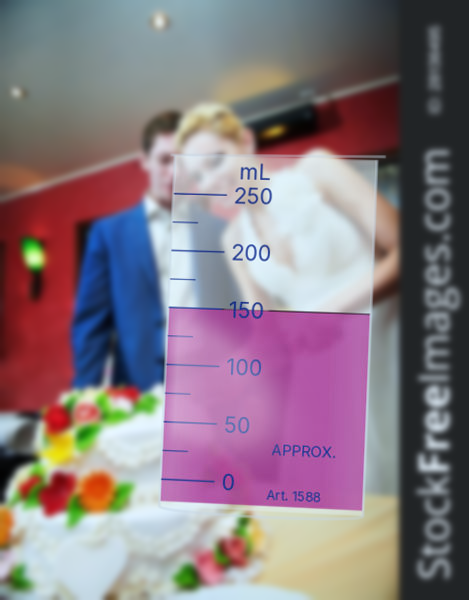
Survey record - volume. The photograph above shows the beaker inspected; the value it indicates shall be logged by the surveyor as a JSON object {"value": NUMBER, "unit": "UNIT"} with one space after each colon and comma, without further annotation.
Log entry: {"value": 150, "unit": "mL"}
